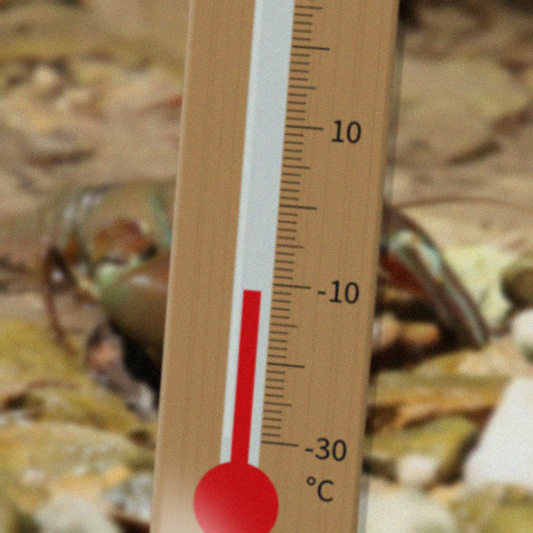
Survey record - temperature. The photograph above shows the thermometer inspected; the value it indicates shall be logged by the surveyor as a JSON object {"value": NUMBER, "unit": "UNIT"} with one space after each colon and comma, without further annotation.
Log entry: {"value": -11, "unit": "°C"}
